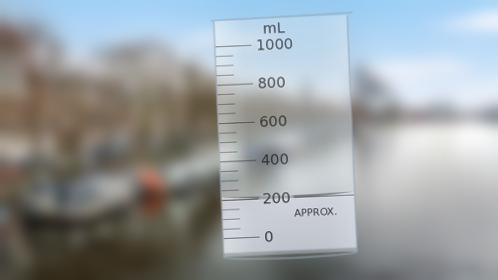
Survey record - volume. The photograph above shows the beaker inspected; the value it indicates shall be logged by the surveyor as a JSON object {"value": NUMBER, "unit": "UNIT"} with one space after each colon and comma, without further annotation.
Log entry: {"value": 200, "unit": "mL"}
